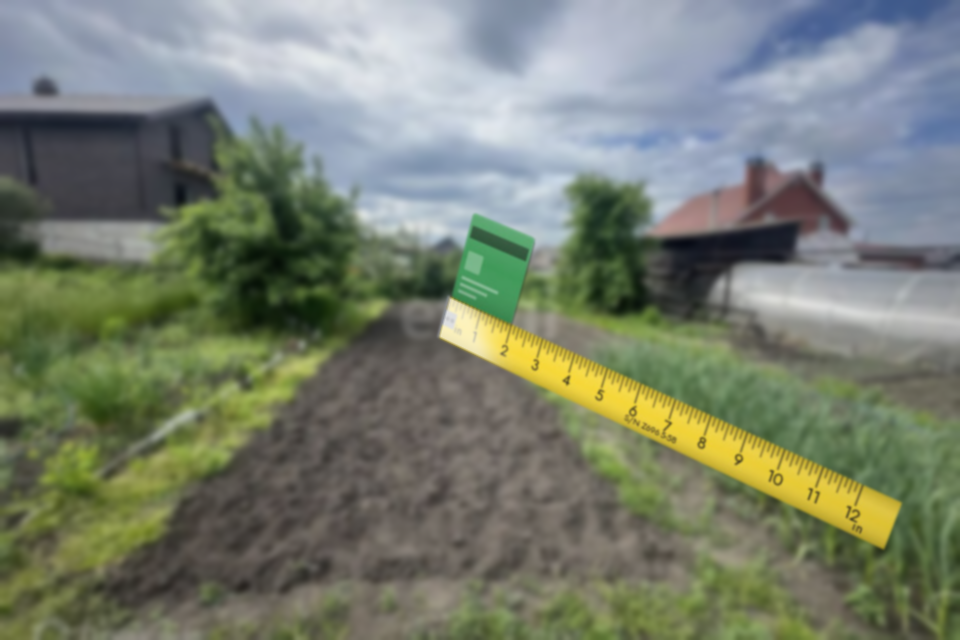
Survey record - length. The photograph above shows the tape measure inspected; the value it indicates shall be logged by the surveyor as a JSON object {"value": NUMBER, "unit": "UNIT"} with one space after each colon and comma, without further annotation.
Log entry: {"value": 2, "unit": "in"}
